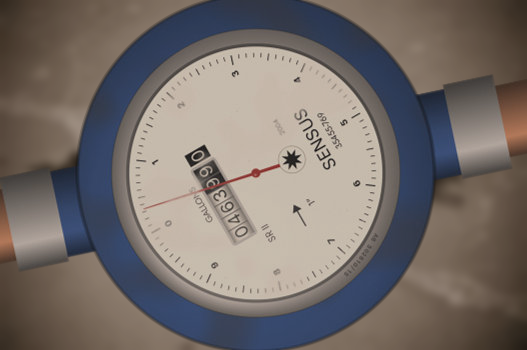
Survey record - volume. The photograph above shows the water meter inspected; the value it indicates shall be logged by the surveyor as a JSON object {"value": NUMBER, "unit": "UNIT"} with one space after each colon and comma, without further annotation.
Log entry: {"value": 463990.3, "unit": "gal"}
